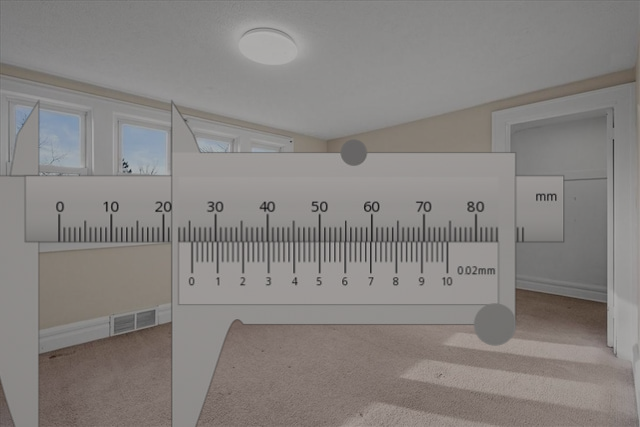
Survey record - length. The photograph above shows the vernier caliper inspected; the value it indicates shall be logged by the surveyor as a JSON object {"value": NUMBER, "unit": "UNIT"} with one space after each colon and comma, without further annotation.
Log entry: {"value": 25.5, "unit": "mm"}
